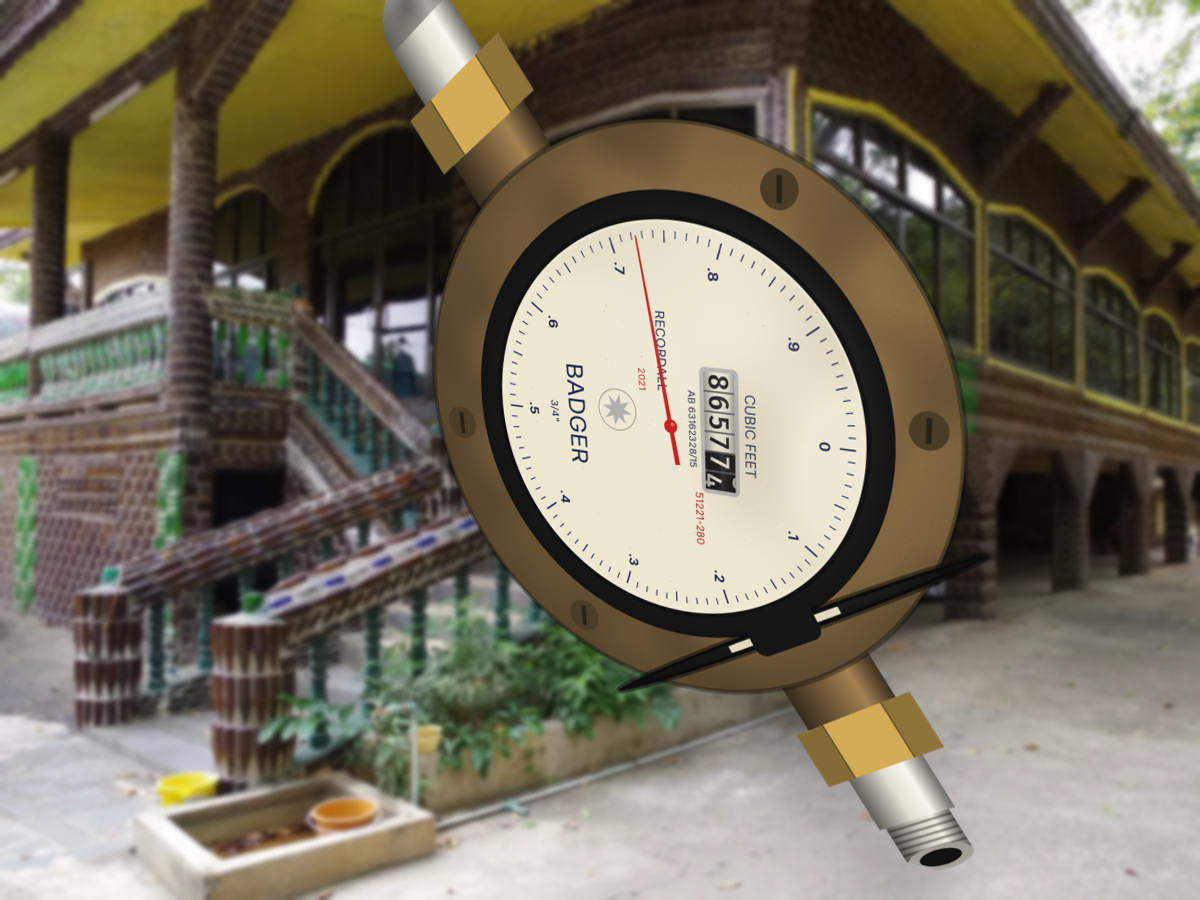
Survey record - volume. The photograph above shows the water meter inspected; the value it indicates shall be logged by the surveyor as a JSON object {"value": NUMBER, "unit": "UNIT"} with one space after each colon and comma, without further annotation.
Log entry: {"value": 865773.72, "unit": "ft³"}
